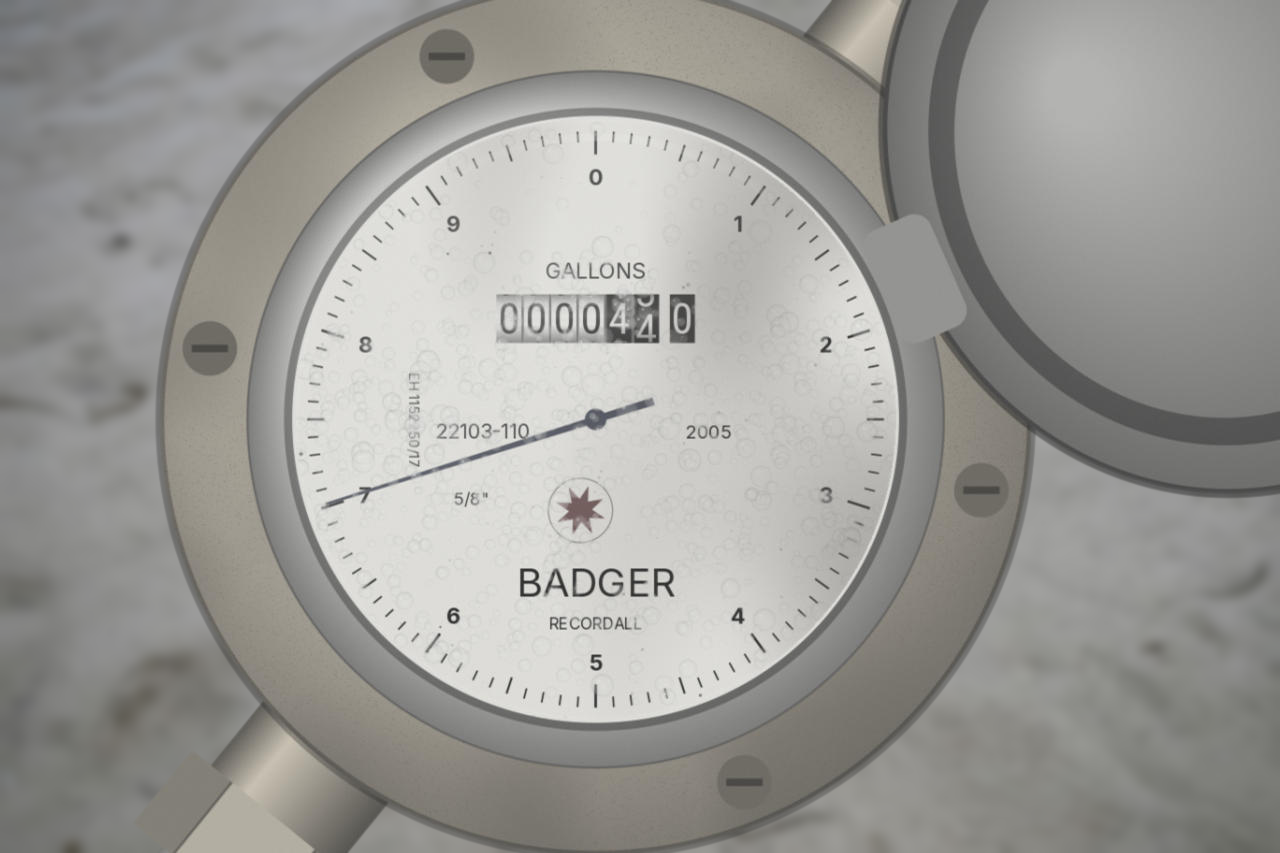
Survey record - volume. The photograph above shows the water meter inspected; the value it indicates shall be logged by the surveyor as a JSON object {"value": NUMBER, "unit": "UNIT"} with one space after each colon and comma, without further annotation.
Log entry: {"value": 437.0, "unit": "gal"}
